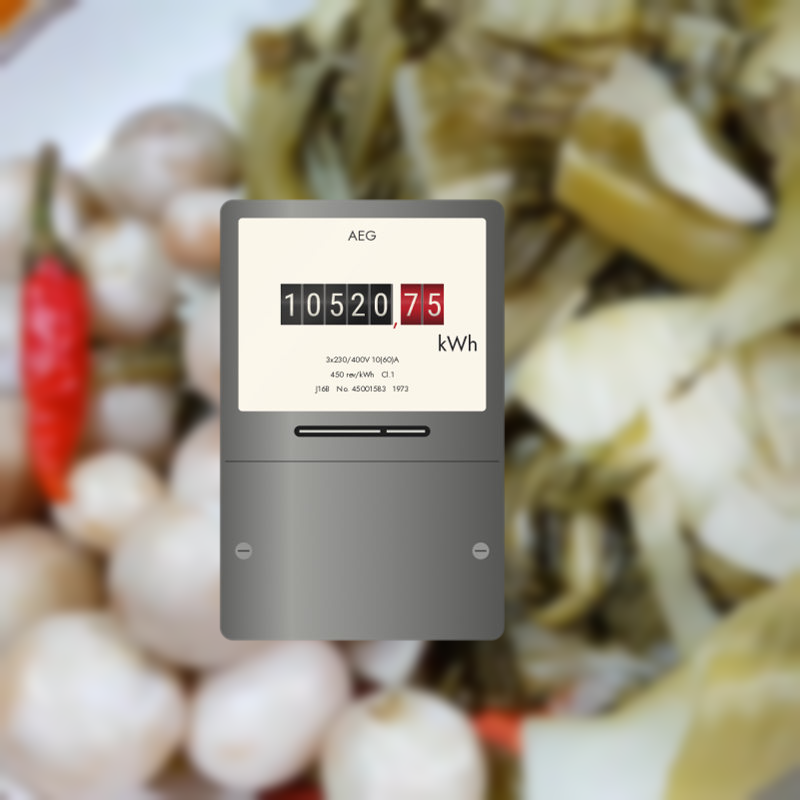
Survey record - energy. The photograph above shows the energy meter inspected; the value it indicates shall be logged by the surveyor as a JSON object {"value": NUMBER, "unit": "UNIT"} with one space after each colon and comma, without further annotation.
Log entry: {"value": 10520.75, "unit": "kWh"}
